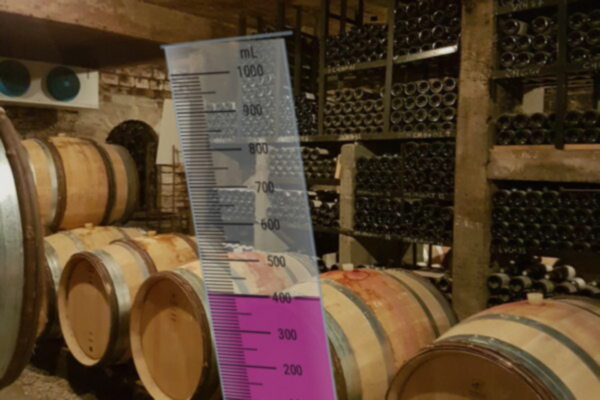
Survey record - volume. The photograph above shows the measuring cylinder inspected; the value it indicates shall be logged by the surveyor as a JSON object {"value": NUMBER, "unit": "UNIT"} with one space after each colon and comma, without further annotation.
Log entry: {"value": 400, "unit": "mL"}
